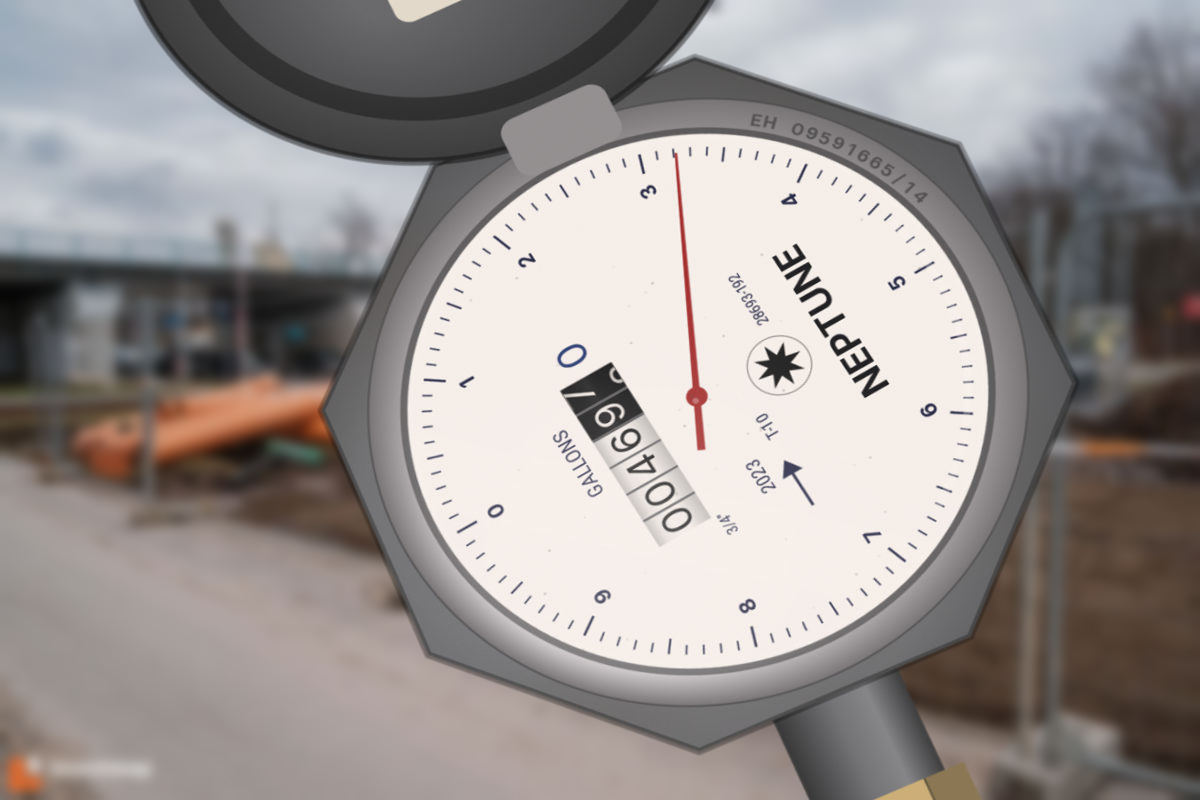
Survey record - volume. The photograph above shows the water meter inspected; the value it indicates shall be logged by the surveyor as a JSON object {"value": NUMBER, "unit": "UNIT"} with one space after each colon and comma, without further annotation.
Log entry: {"value": 46973.2, "unit": "gal"}
